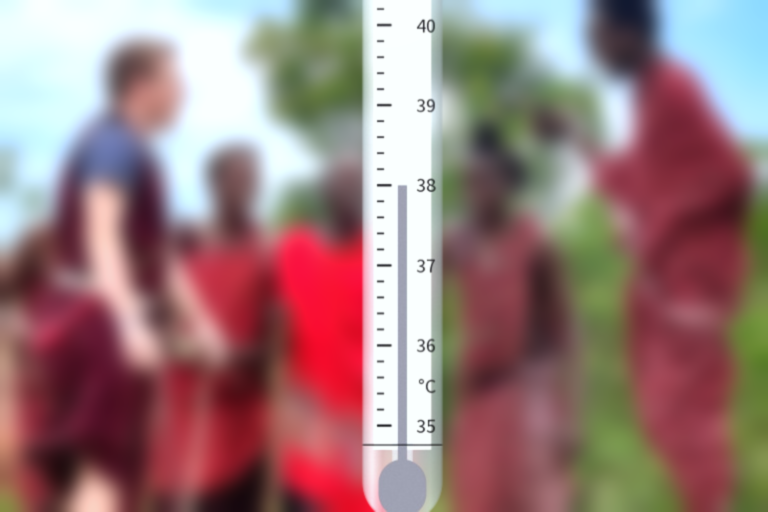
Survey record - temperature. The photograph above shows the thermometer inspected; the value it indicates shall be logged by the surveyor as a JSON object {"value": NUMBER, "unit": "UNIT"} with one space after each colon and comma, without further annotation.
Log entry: {"value": 38, "unit": "°C"}
